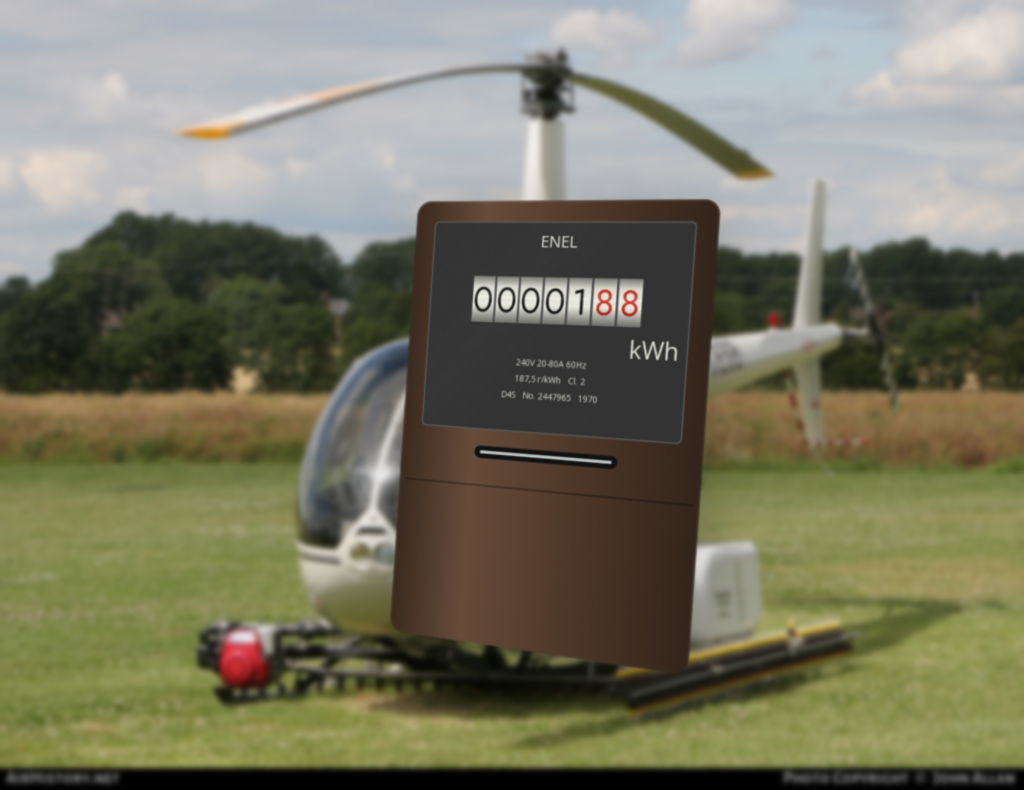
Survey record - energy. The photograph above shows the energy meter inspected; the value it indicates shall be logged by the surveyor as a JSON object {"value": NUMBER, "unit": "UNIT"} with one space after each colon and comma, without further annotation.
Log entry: {"value": 1.88, "unit": "kWh"}
